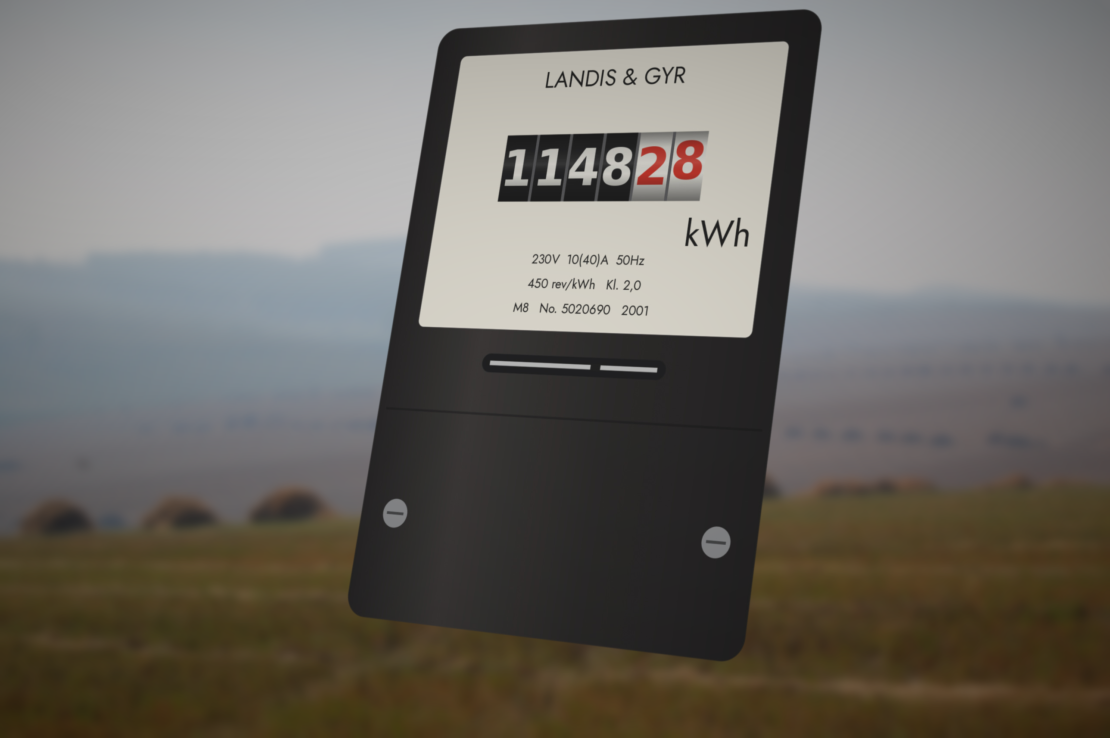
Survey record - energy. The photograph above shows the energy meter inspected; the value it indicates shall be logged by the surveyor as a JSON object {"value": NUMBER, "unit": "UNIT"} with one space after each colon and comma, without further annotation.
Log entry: {"value": 1148.28, "unit": "kWh"}
